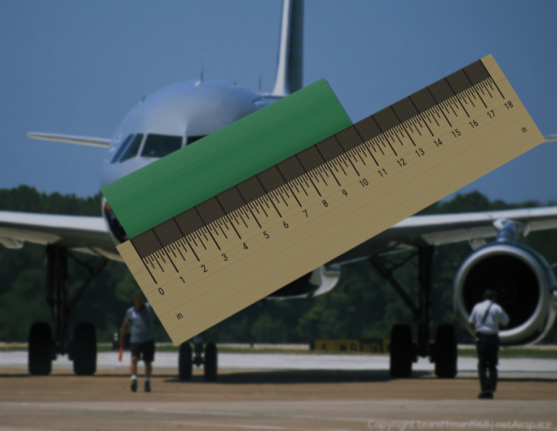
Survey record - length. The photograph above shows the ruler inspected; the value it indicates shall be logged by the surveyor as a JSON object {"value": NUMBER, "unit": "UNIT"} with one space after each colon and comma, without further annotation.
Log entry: {"value": 11, "unit": "in"}
